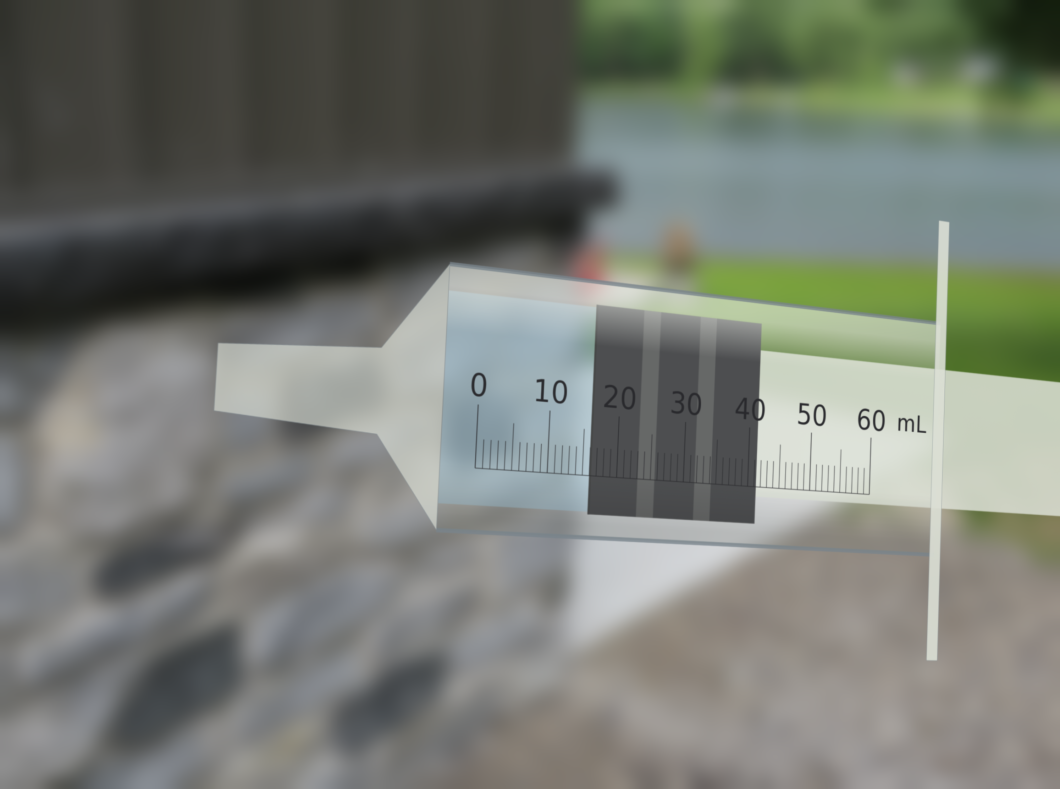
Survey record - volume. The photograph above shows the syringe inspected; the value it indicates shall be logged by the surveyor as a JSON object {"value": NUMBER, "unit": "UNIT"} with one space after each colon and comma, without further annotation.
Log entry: {"value": 16, "unit": "mL"}
